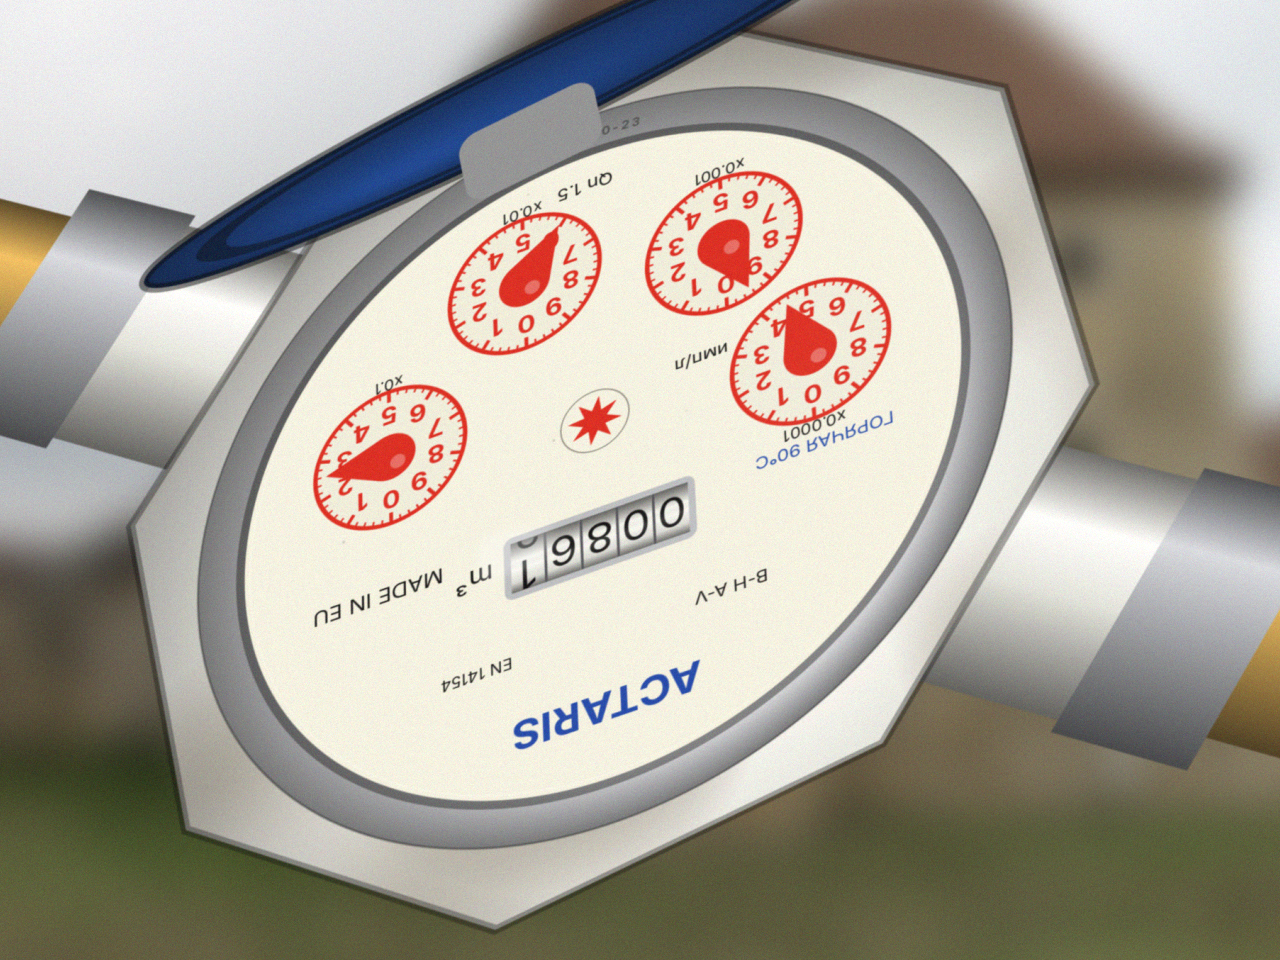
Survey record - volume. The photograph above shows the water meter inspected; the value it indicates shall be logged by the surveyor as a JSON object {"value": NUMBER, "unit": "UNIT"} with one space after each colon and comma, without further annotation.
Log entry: {"value": 861.2594, "unit": "m³"}
